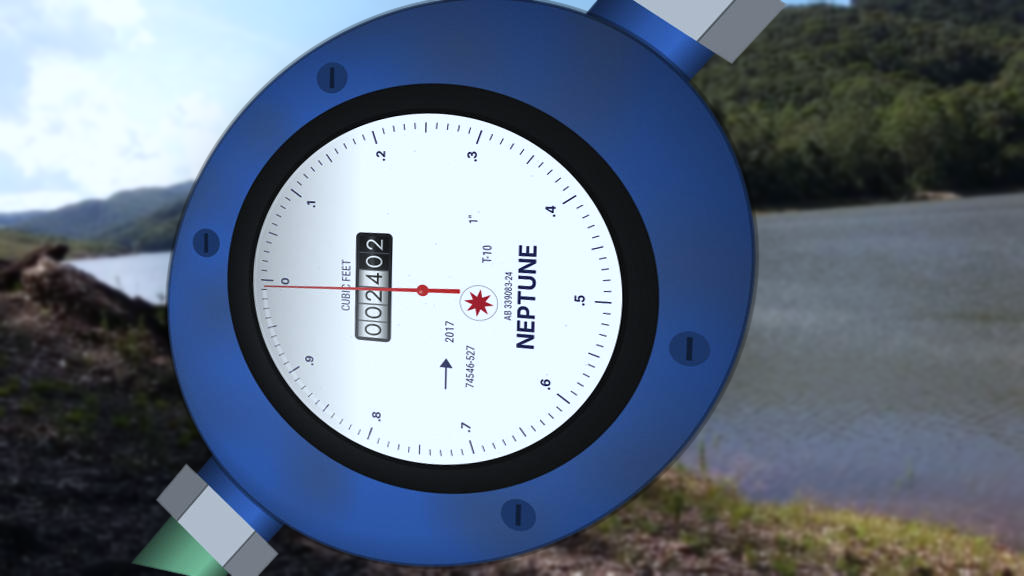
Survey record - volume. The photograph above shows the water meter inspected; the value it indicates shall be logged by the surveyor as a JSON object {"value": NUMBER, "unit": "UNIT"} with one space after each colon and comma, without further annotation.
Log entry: {"value": 2401.99, "unit": "ft³"}
